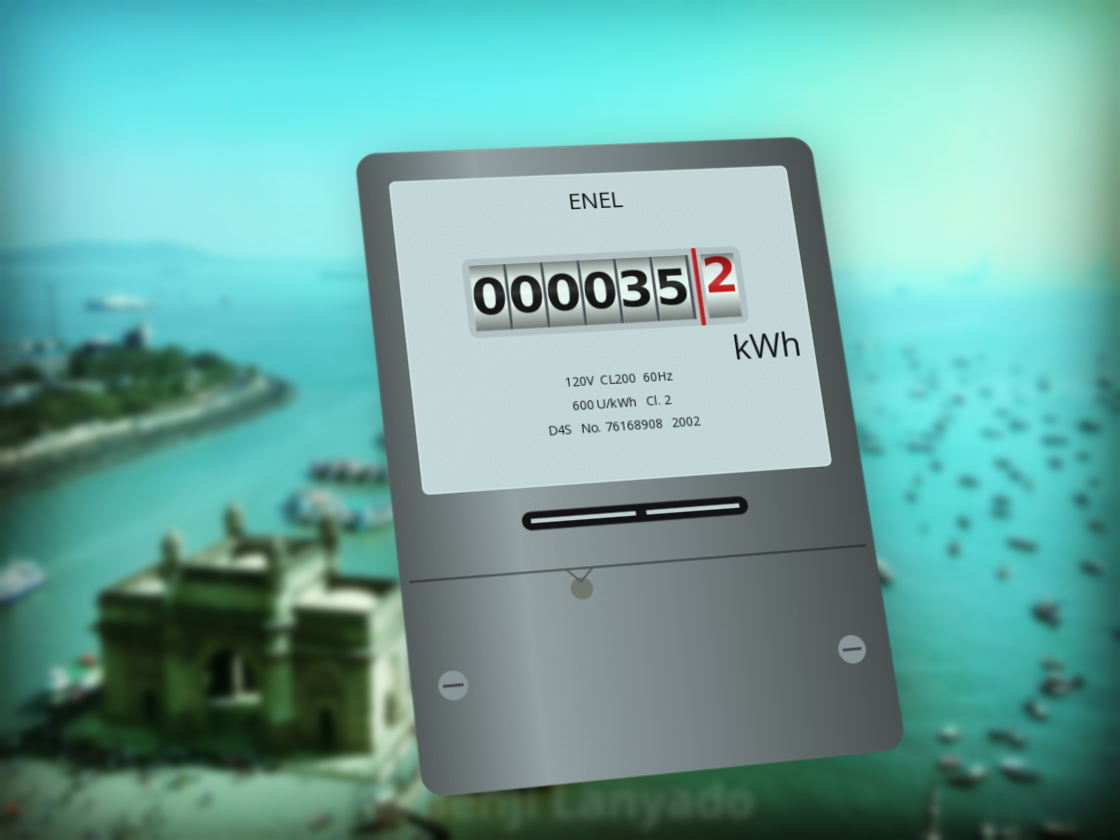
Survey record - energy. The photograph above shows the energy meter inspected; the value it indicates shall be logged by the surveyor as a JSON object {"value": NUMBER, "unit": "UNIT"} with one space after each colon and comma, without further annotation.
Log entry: {"value": 35.2, "unit": "kWh"}
